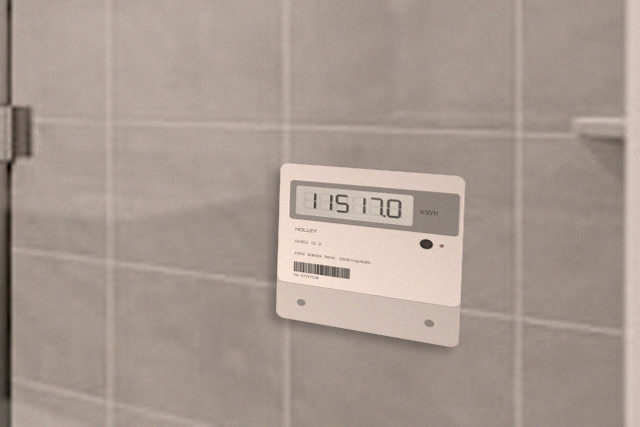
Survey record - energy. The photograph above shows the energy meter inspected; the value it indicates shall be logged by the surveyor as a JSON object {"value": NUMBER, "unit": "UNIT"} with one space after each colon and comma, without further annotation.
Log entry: {"value": 11517.0, "unit": "kWh"}
